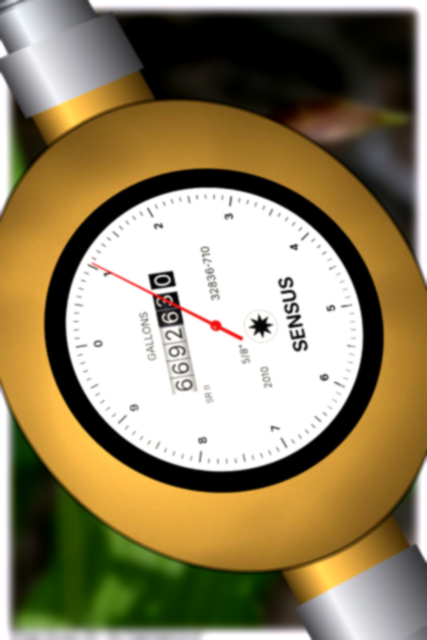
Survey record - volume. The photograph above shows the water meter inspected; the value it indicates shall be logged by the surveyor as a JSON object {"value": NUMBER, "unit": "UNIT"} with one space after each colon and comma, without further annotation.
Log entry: {"value": 6692631.0, "unit": "gal"}
